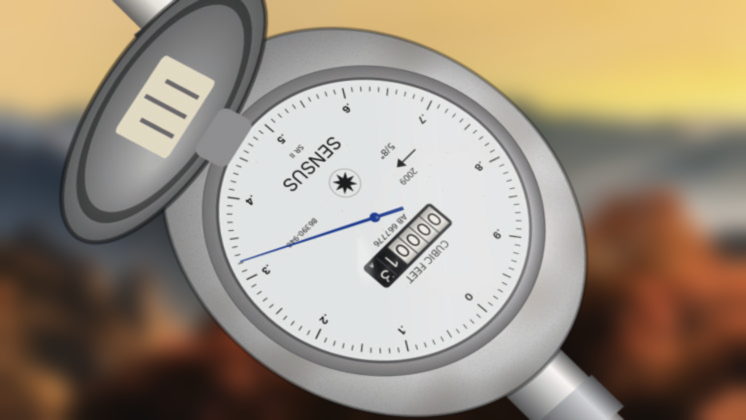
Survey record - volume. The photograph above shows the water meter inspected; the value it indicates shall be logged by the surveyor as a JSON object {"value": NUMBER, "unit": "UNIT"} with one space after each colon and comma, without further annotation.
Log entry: {"value": 13.32, "unit": "ft³"}
